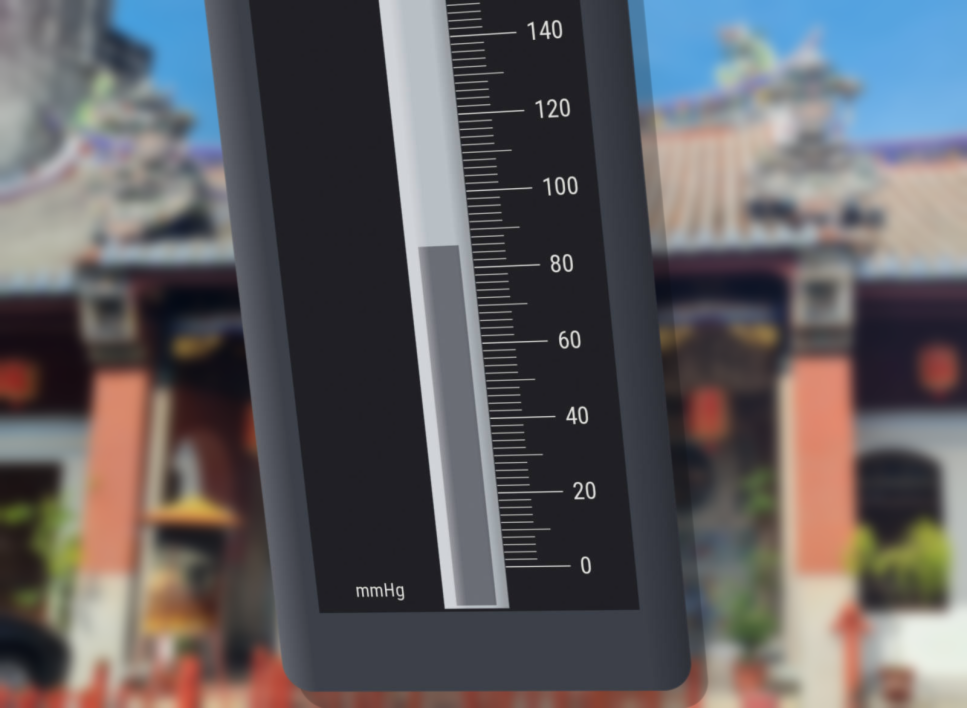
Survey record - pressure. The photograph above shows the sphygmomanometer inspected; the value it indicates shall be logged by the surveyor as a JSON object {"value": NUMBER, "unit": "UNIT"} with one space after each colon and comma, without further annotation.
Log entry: {"value": 86, "unit": "mmHg"}
